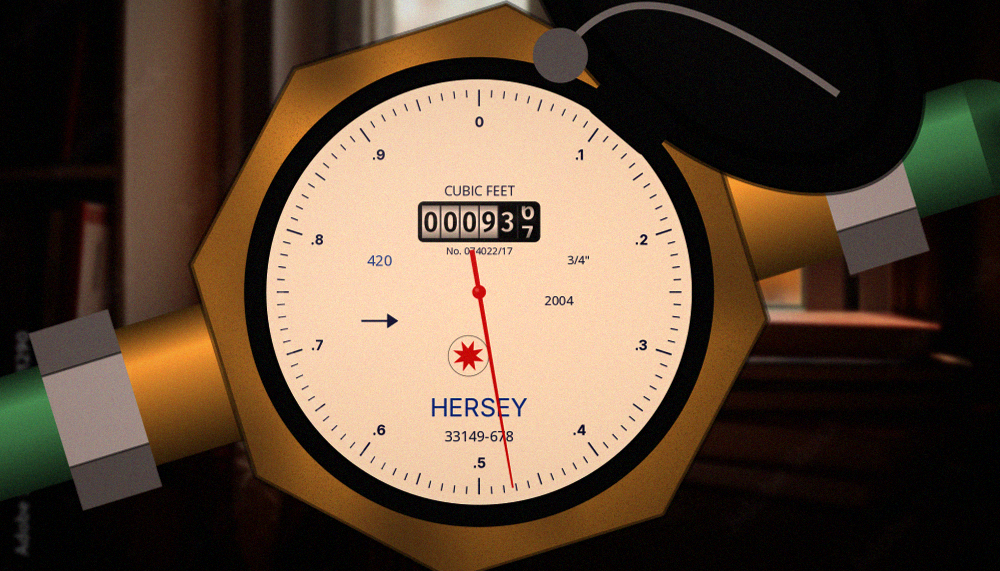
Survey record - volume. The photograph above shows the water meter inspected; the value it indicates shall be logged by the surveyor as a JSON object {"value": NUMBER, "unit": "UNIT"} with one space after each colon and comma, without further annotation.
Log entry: {"value": 936.47, "unit": "ft³"}
